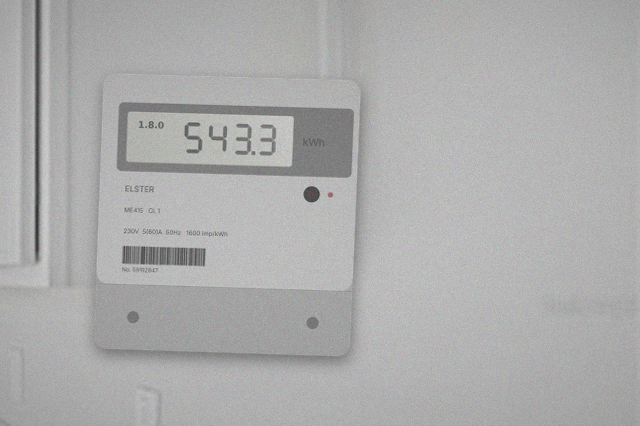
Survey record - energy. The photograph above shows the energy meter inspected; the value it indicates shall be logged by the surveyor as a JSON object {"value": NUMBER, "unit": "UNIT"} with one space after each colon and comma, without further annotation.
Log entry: {"value": 543.3, "unit": "kWh"}
